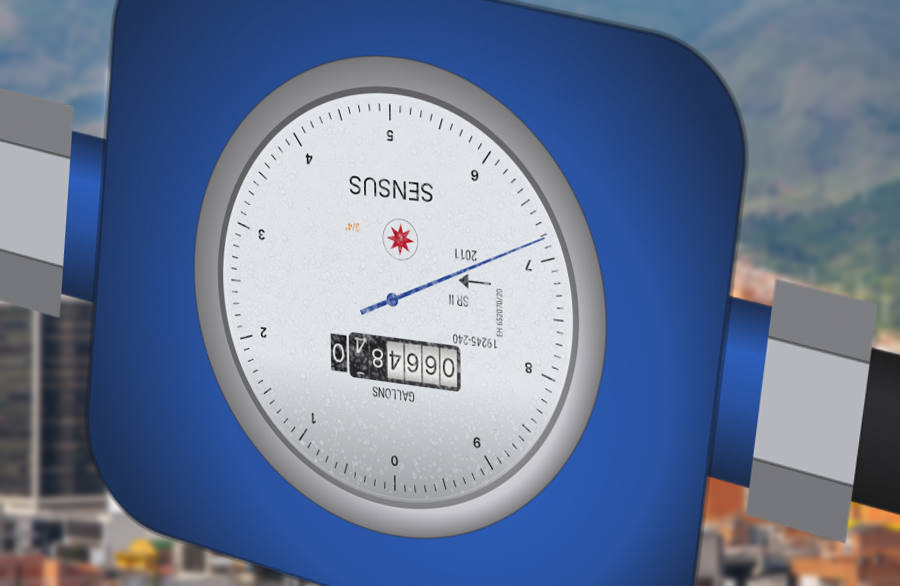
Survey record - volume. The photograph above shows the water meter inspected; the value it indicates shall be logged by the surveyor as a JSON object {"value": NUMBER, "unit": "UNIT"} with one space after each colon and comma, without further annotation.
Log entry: {"value": 664836.8, "unit": "gal"}
